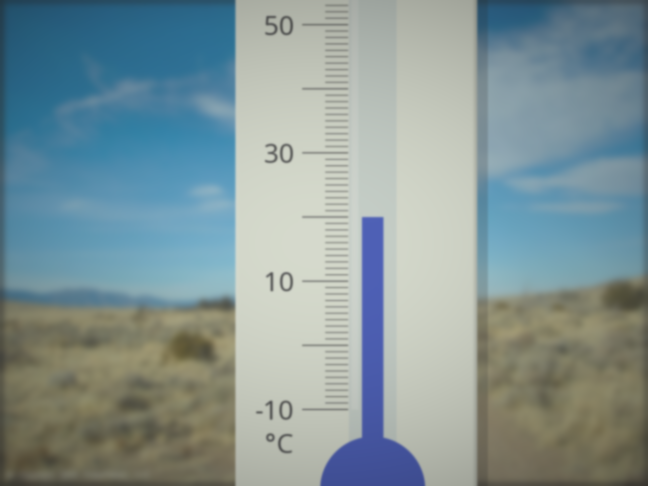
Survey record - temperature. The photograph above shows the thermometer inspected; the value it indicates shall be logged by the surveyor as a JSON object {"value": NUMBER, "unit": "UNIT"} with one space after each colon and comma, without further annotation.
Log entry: {"value": 20, "unit": "°C"}
